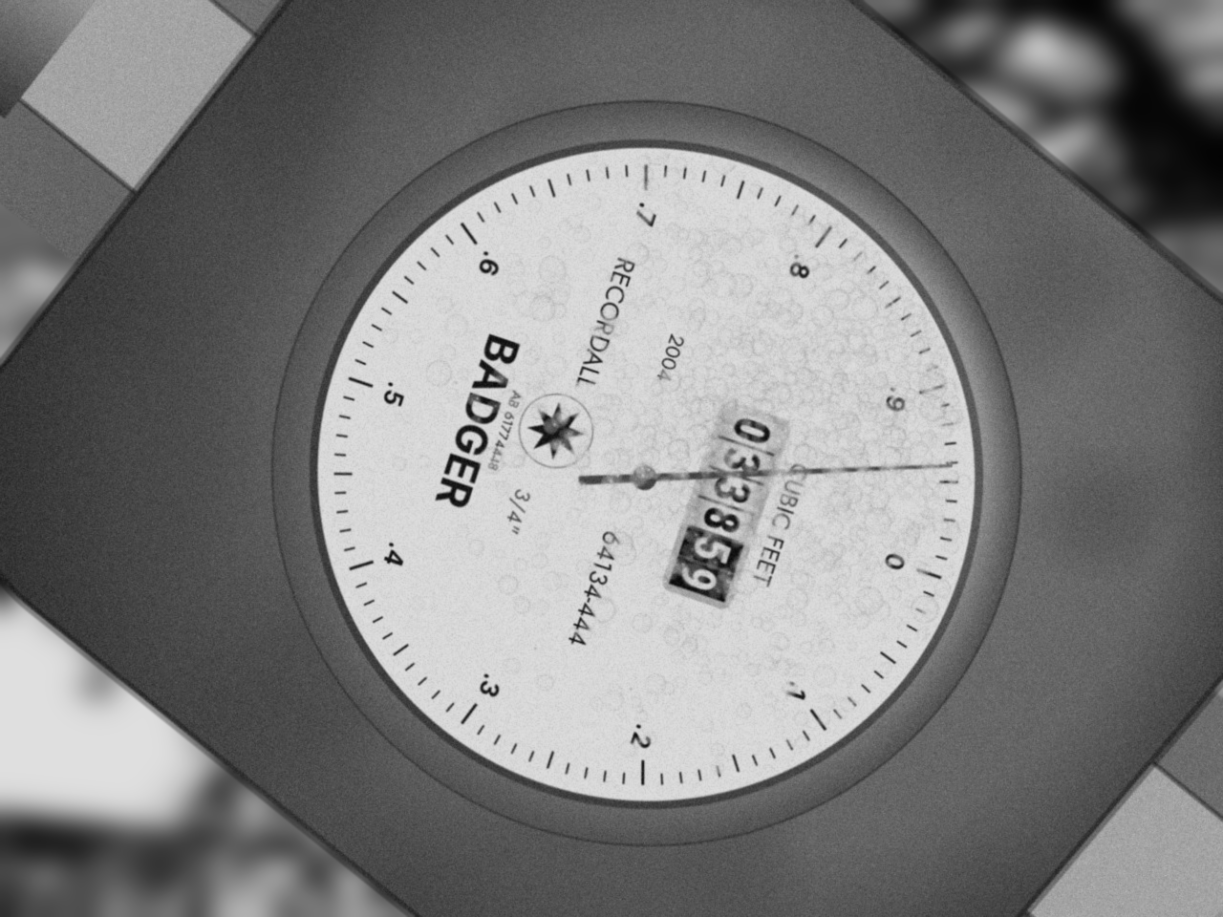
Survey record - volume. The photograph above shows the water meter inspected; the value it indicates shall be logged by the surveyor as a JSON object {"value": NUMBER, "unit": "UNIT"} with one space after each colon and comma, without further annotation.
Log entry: {"value": 33858.94, "unit": "ft³"}
